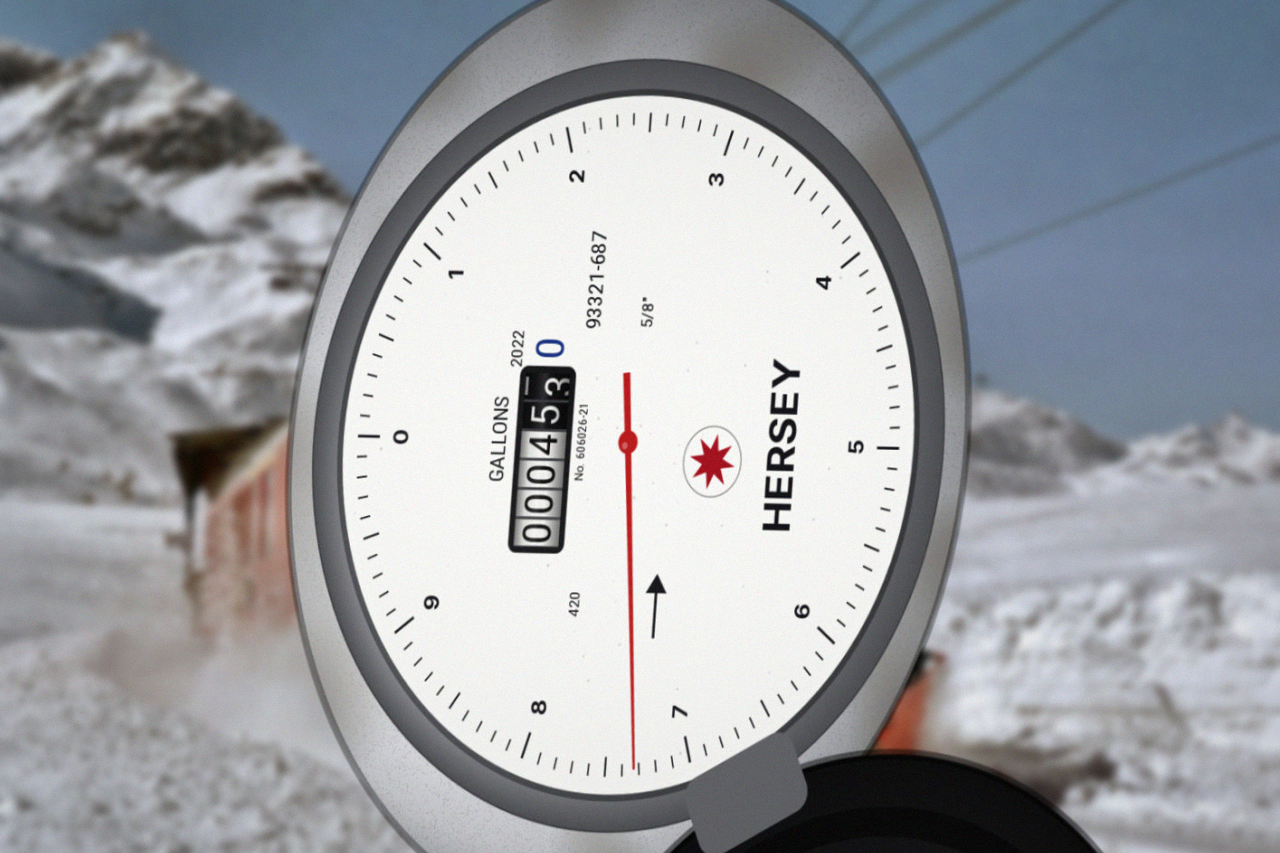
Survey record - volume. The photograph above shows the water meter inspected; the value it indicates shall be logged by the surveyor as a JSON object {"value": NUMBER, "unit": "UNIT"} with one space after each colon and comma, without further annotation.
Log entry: {"value": 4527.3, "unit": "gal"}
